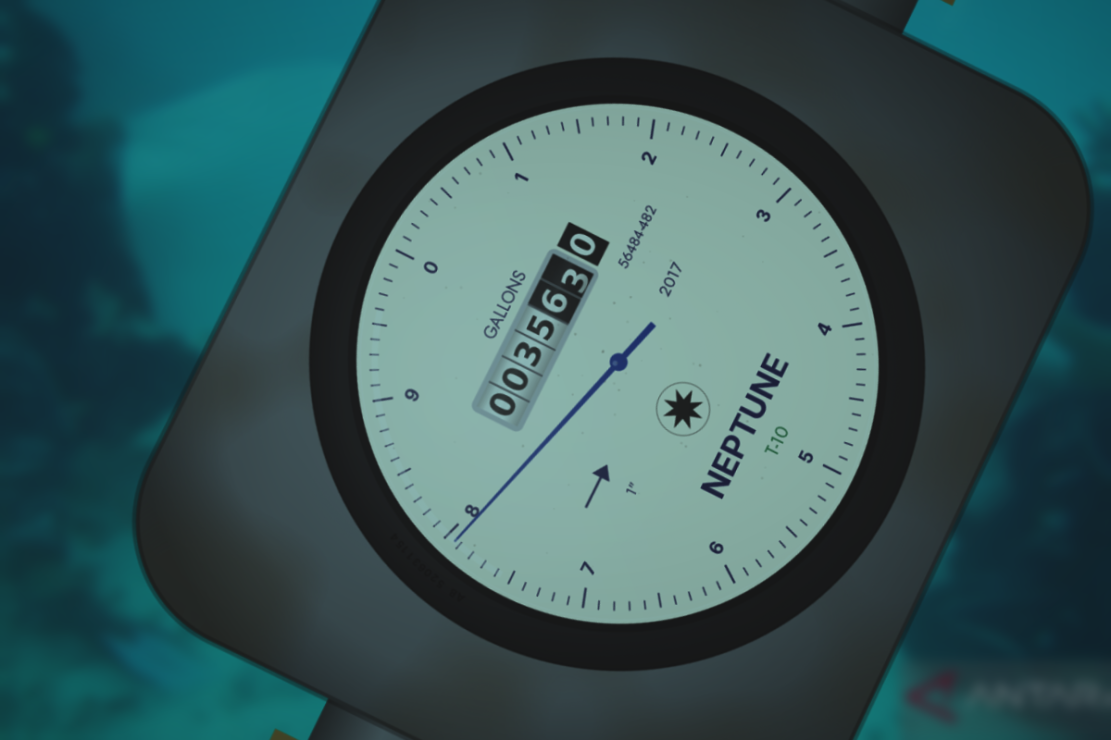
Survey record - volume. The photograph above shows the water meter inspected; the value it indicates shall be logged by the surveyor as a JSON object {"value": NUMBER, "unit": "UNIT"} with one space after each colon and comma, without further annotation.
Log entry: {"value": 35627.9, "unit": "gal"}
